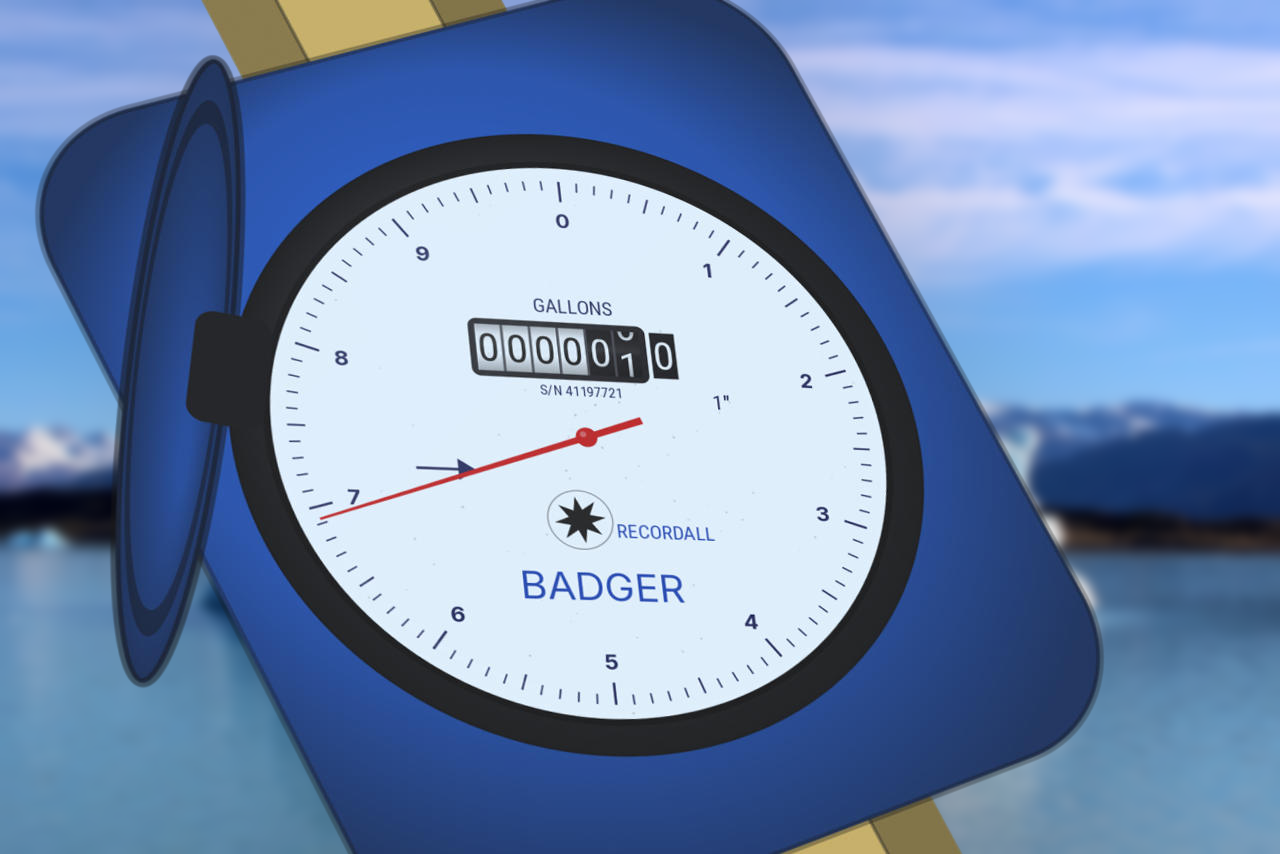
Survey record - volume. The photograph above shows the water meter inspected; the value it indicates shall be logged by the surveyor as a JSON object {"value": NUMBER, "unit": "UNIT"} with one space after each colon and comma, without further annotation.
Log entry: {"value": 6.9, "unit": "gal"}
